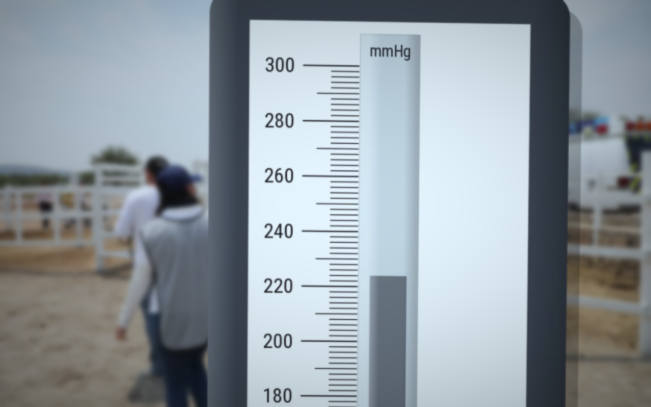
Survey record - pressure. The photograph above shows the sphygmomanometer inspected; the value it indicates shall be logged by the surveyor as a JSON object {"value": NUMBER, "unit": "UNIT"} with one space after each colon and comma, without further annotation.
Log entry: {"value": 224, "unit": "mmHg"}
